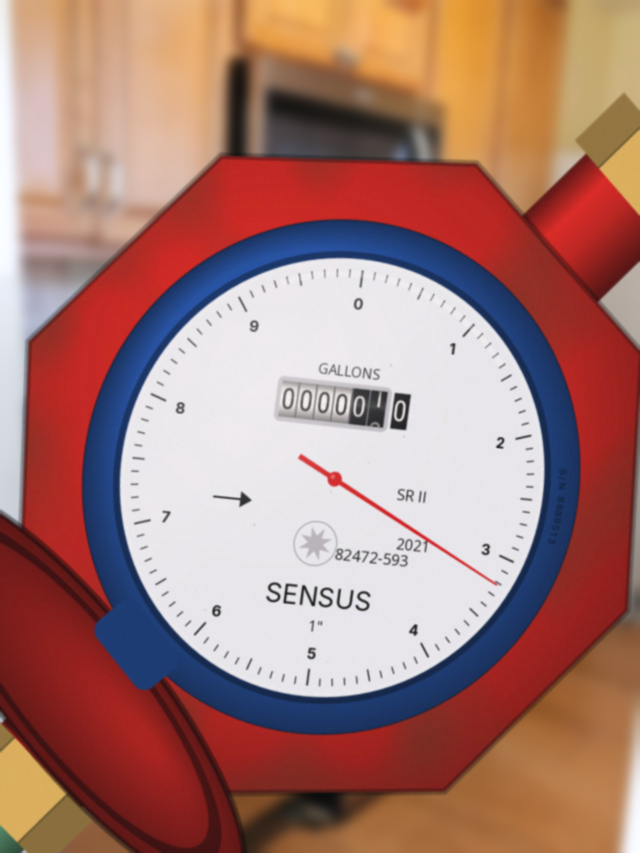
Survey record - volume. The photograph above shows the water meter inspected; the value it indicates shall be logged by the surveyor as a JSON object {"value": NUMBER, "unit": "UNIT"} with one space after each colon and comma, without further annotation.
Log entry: {"value": 13.2, "unit": "gal"}
